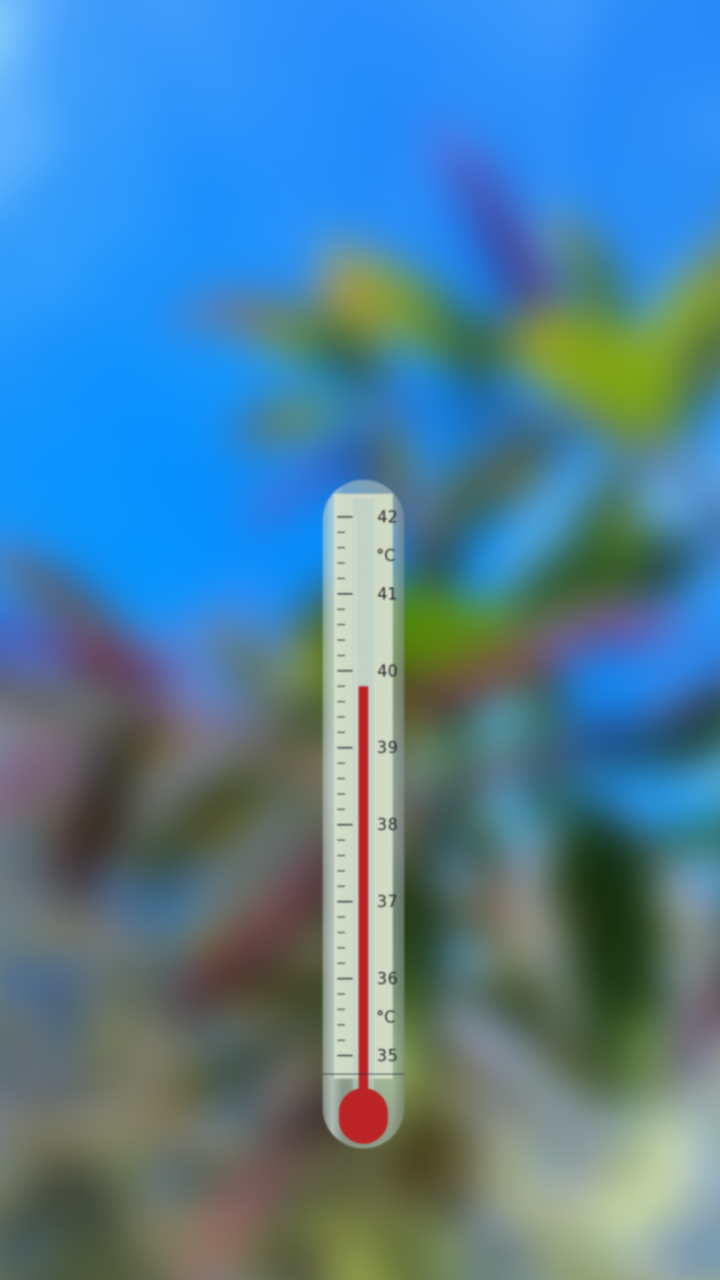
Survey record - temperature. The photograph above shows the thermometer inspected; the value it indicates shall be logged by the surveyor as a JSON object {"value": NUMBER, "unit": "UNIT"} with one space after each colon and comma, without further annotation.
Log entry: {"value": 39.8, "unit": "°C"}
